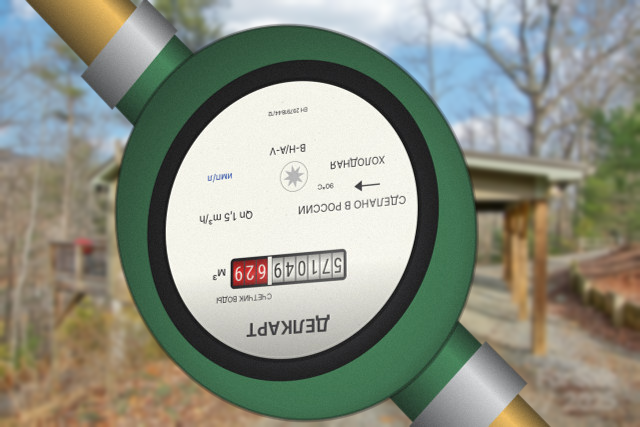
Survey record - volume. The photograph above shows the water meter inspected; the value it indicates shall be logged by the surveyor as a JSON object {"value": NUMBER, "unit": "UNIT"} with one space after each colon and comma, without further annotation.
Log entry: {"value": 571049.629, "unit": "m³"}
